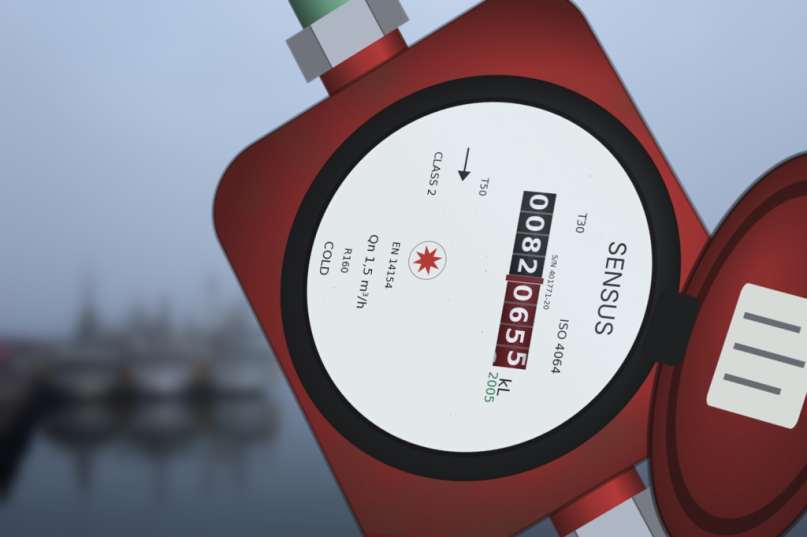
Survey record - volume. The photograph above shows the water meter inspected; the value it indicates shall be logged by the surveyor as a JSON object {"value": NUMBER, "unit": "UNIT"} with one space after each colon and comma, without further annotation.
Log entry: {"value": 82.0655, "unit": "kL"}
